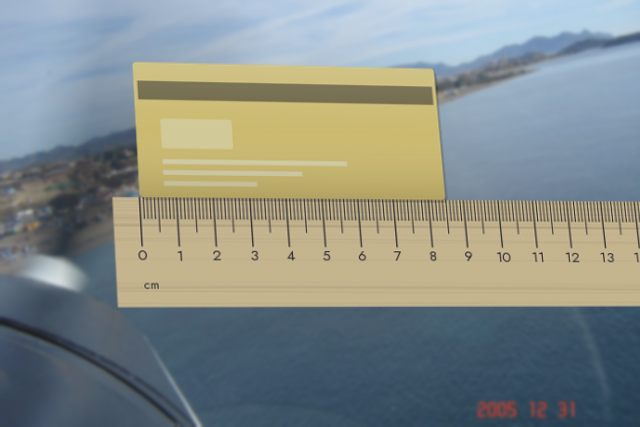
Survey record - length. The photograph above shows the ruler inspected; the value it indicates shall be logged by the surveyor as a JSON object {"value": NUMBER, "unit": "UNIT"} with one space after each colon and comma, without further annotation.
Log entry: {"value": 8.5, "unit": "cm"}
